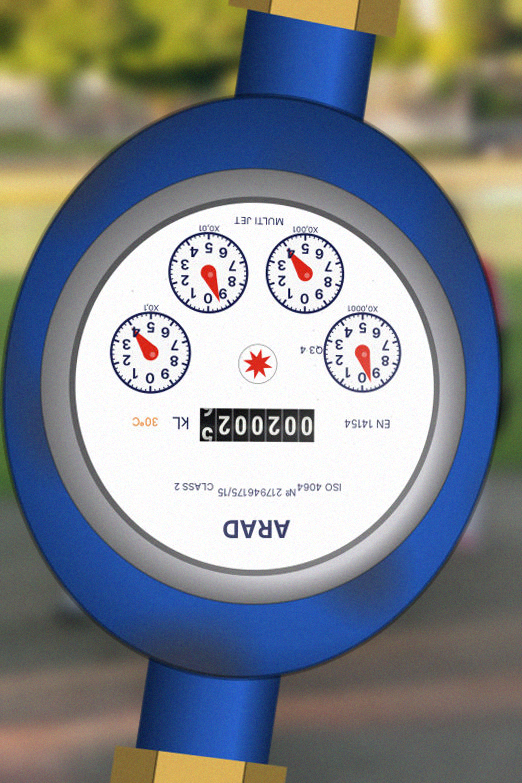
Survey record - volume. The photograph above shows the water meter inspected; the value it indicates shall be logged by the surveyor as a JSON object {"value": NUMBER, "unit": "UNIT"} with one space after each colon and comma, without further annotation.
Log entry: {"value": 20025.3939, "unit": "kL"}
